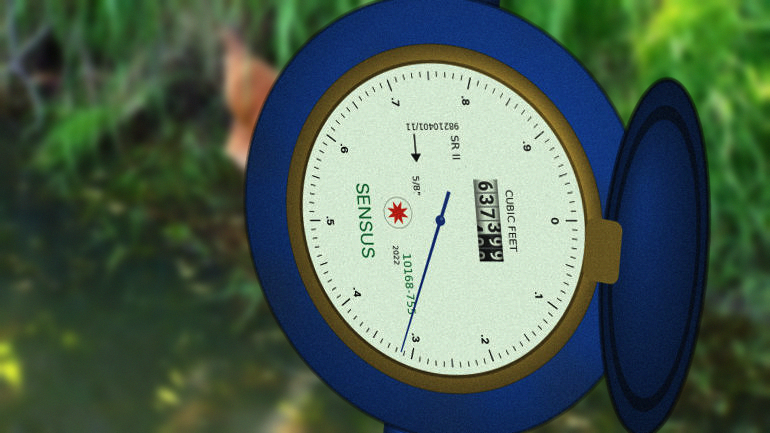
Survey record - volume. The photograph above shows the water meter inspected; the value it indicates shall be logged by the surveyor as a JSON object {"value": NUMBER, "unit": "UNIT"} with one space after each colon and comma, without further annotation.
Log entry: {"value": 637399.31, "unit": "ft³"}
